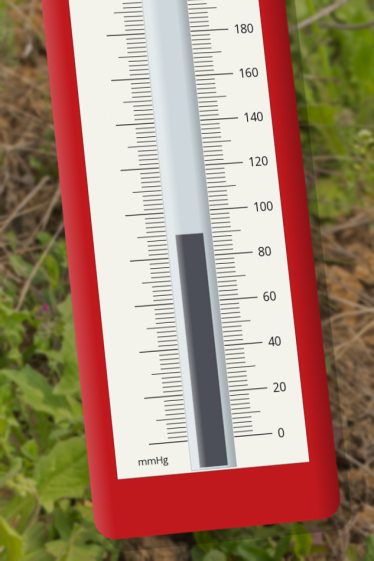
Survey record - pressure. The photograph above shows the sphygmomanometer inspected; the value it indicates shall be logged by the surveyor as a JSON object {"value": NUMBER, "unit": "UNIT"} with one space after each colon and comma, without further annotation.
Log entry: {"value": 90, "unit": "mmHg"}
